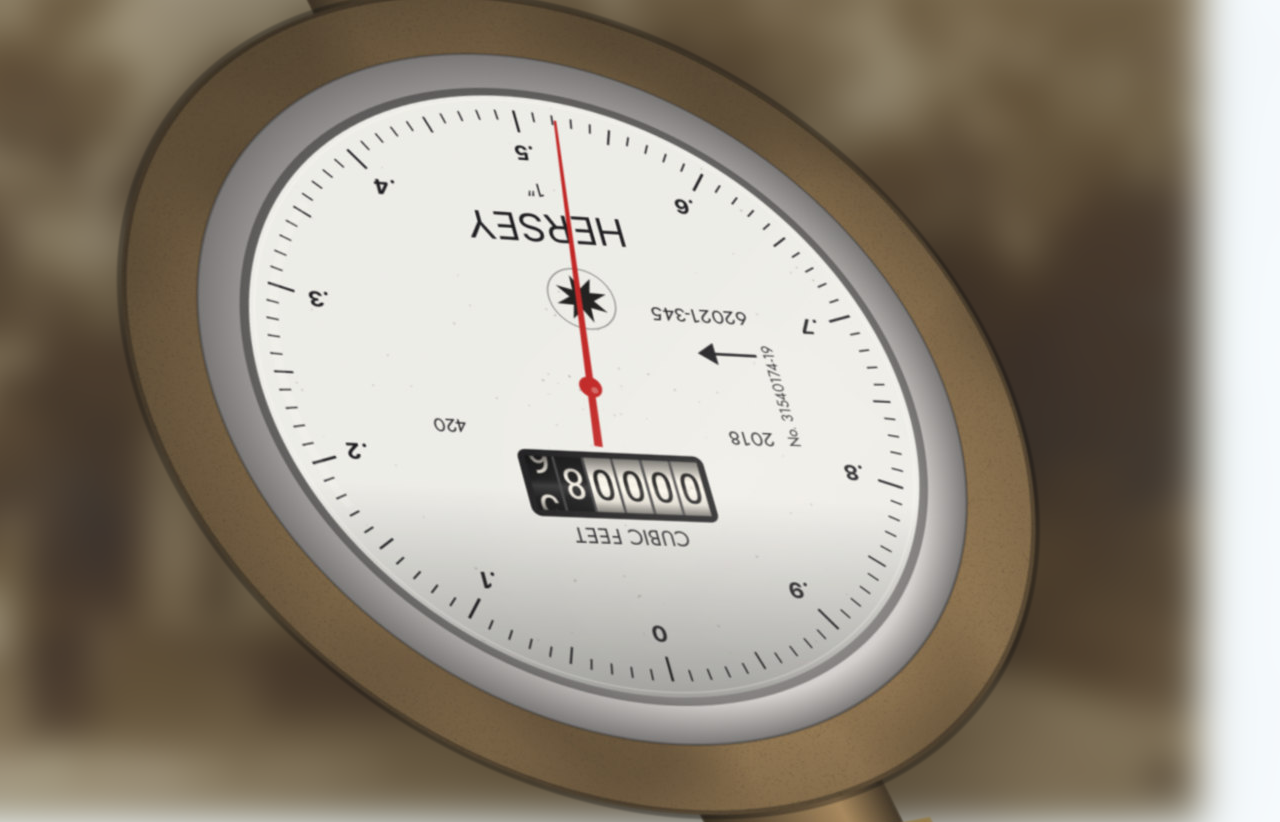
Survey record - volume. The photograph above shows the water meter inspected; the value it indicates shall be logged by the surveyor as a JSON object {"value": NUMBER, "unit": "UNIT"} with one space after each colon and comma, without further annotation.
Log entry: {"value": 85.52, "unit": "ft³"}
